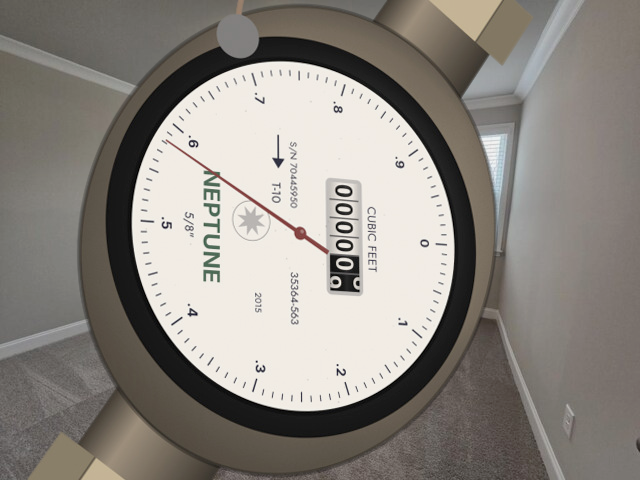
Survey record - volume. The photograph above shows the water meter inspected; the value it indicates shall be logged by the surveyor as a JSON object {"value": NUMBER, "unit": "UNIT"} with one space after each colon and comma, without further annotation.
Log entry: {"value": 8.58, "unit": "ft³"}
